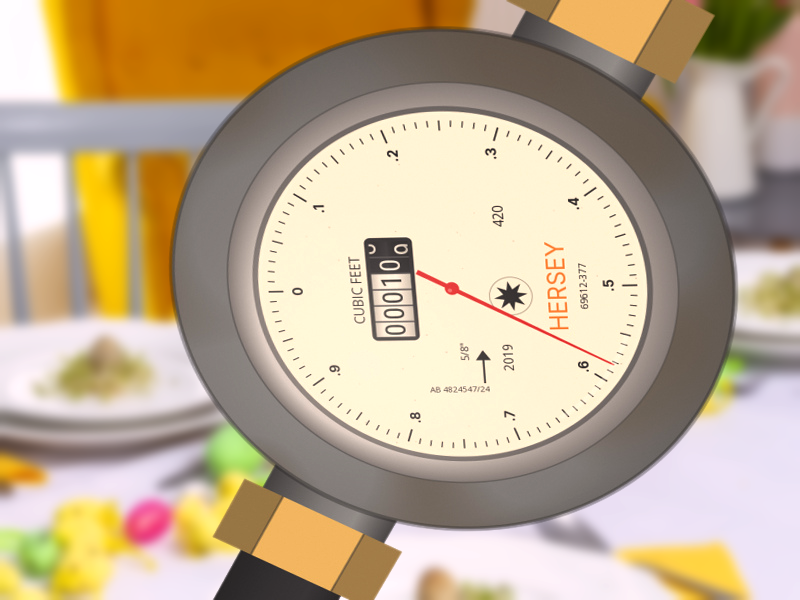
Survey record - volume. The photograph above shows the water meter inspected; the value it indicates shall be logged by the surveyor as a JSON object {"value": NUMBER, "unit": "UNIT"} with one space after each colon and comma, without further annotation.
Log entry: {"value": 108.58, "unit": "ft³"}
